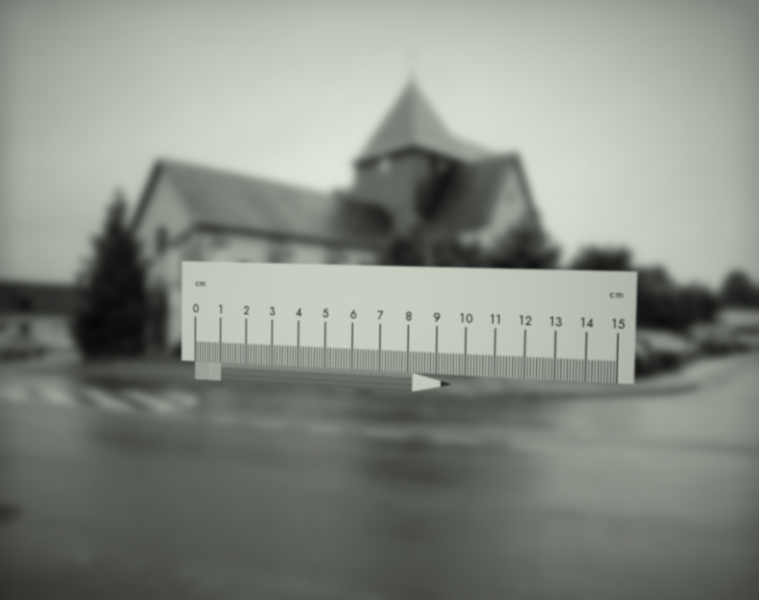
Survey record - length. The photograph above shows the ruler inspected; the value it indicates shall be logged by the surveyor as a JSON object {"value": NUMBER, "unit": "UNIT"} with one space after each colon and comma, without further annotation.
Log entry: {"value": 9.5, "unit": "cm"}
